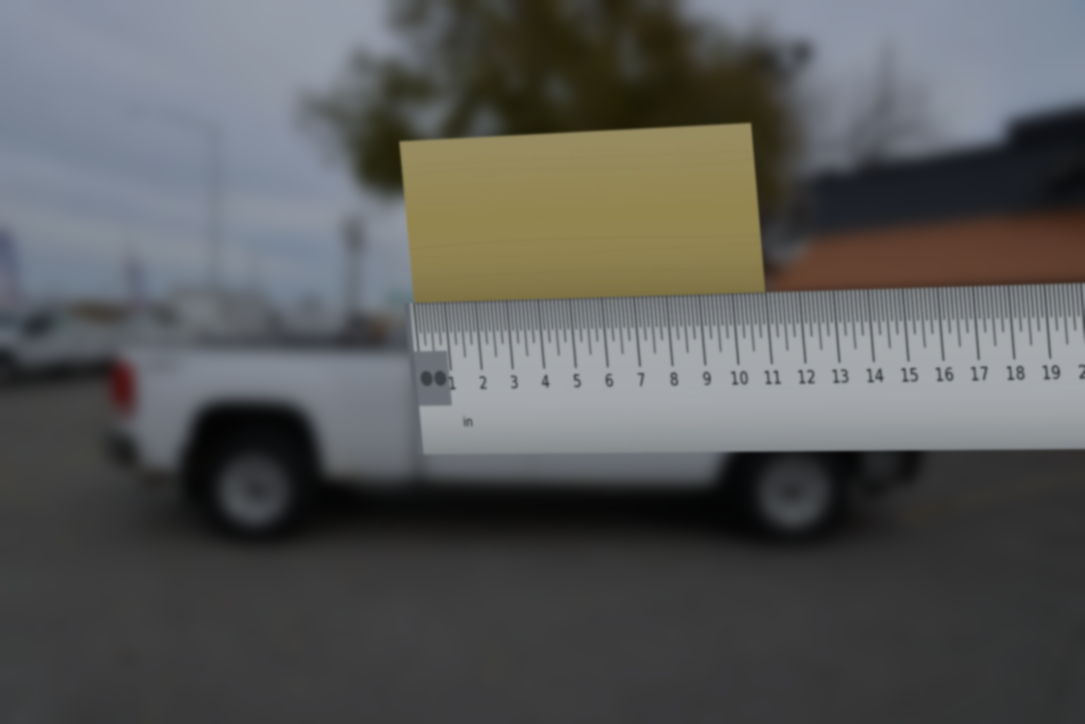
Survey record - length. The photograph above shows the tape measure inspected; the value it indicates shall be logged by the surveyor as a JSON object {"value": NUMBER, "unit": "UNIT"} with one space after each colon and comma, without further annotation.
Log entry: {"value": 11, "unit": "in"}
